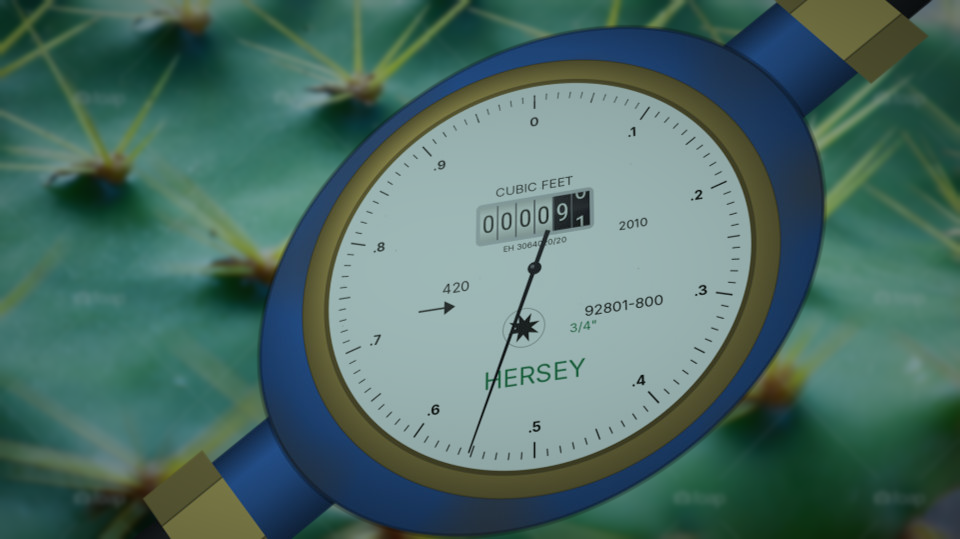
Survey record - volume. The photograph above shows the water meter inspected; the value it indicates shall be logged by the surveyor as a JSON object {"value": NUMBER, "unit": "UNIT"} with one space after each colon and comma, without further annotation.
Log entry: {"value": 90.55, "unit": "ft³"}
